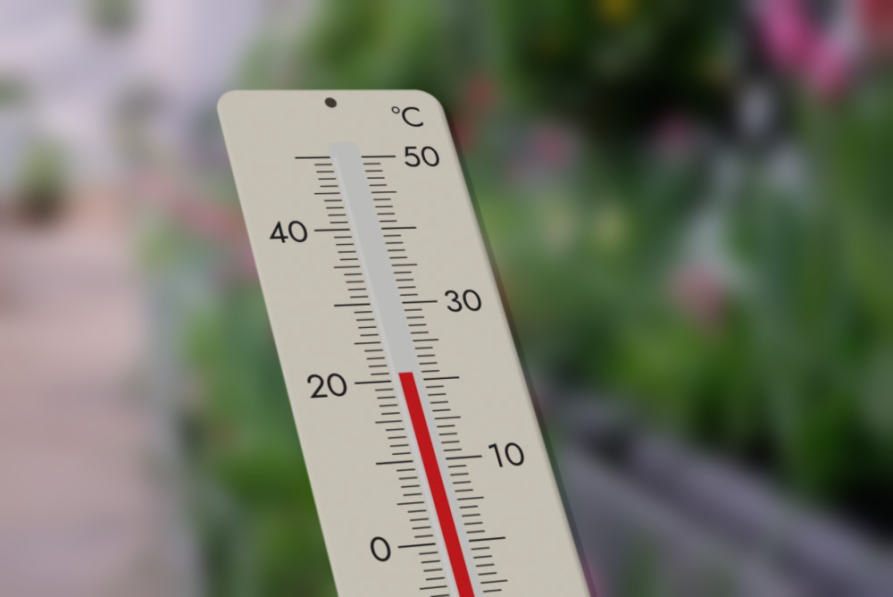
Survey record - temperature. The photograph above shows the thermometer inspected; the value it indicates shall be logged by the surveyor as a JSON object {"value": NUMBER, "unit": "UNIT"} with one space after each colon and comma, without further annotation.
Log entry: {"value": 21, "unit": "°C"}
